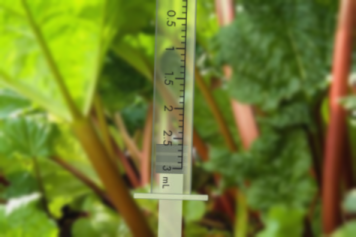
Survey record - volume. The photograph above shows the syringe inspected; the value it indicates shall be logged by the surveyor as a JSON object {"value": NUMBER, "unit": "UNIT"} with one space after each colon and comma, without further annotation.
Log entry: {"value": 2.6, "unit": "mL"}
